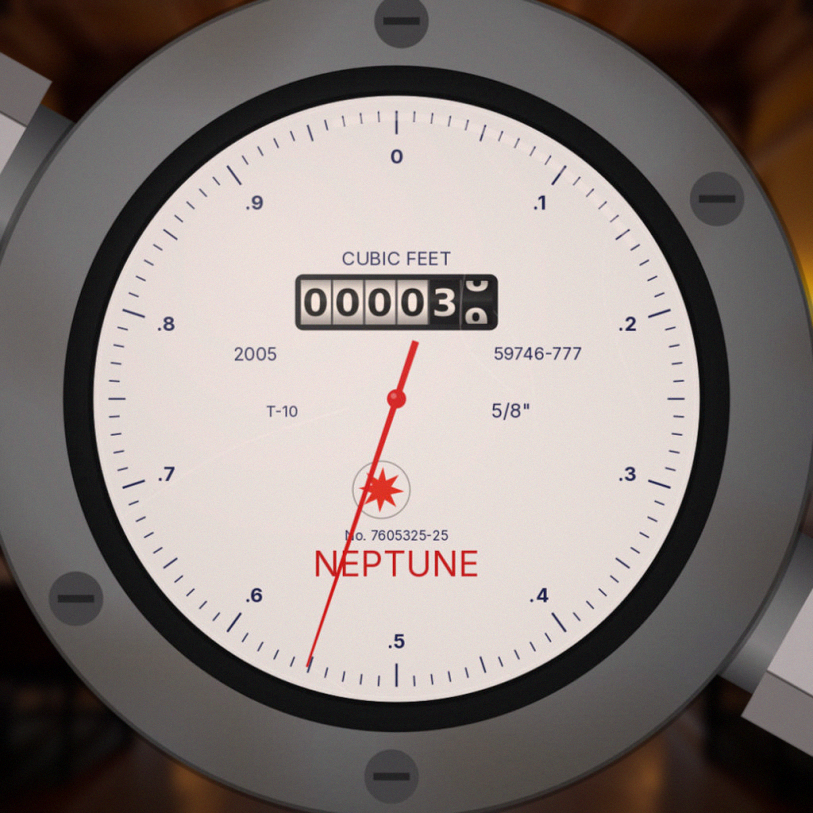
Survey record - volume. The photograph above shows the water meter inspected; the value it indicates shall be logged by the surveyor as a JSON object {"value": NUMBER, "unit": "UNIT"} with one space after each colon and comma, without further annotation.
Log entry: {"value": 38.55, "unit": "ft³"}
